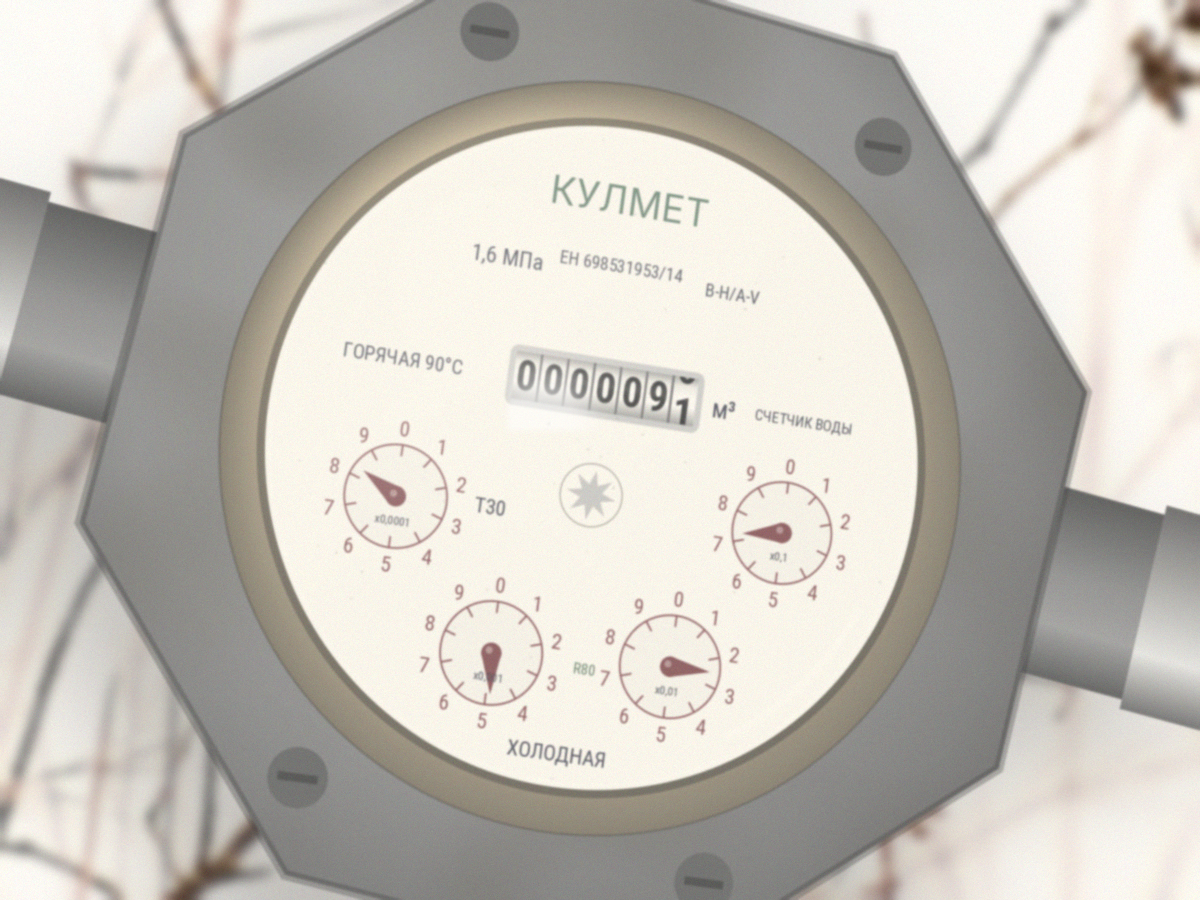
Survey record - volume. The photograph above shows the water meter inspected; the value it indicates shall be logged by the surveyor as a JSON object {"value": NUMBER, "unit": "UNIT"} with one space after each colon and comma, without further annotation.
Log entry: {"value": 90.7248, "unit": "m³"}
